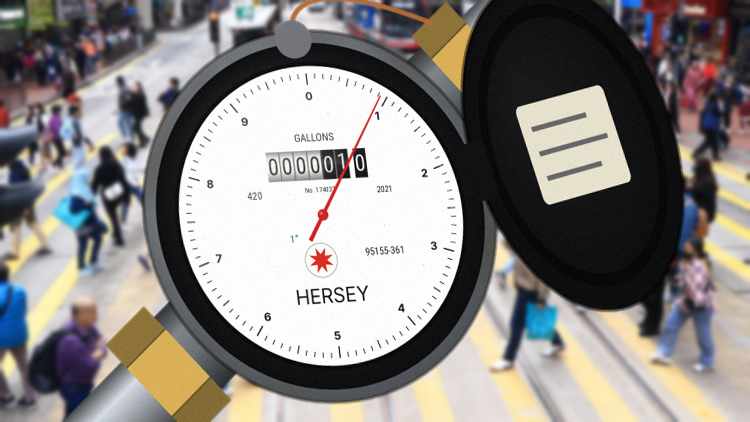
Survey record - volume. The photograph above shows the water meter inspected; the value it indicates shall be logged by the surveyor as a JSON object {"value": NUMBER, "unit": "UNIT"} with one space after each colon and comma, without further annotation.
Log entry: {"value": 10.9, "unit": "gal"}
